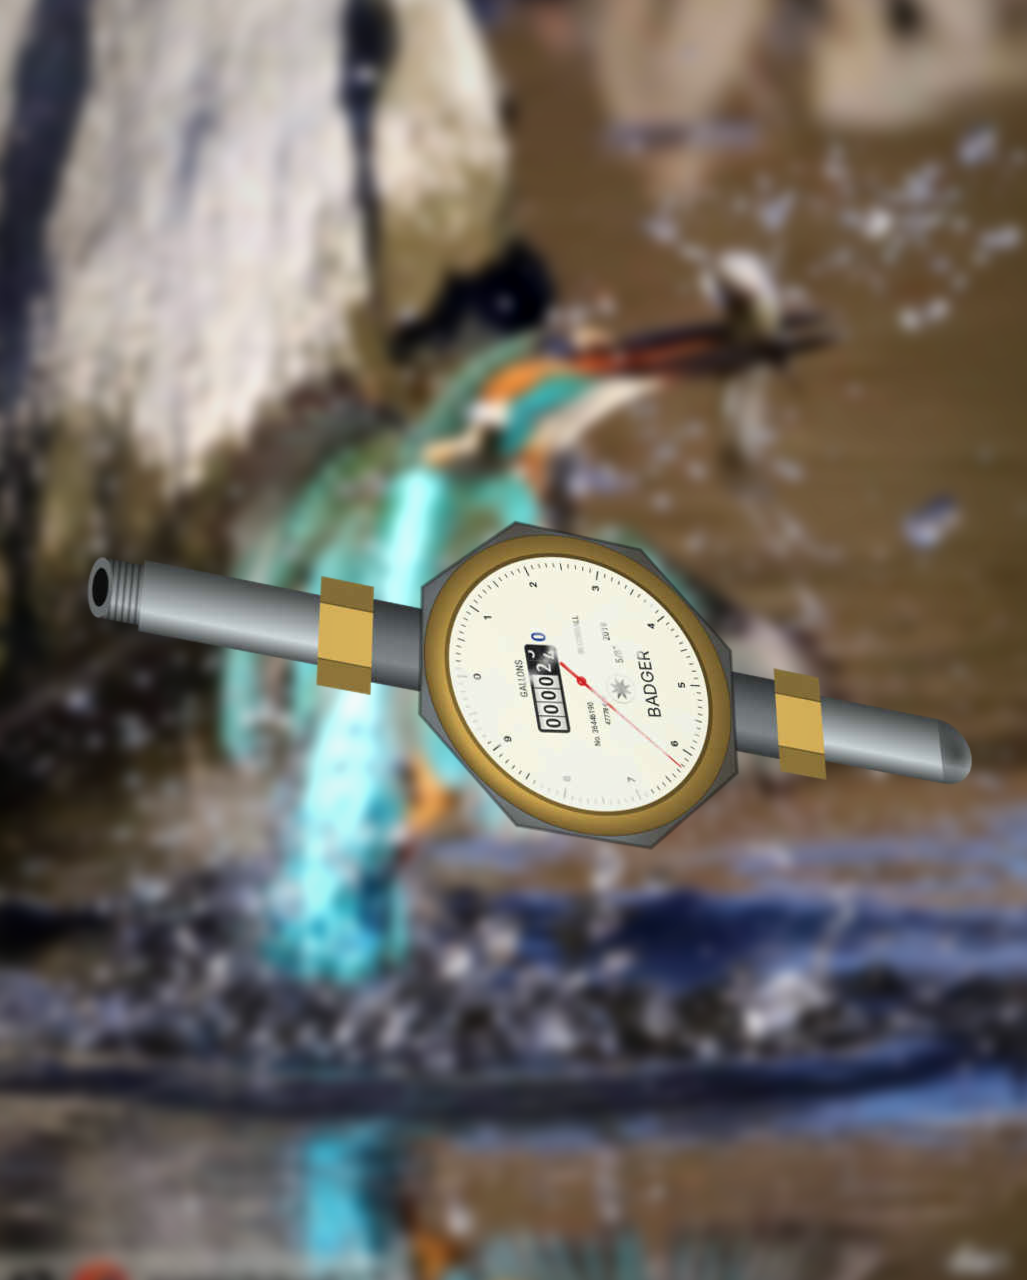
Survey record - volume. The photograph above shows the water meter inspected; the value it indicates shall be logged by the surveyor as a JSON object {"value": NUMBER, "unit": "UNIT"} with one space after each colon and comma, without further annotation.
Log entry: {"value": 236.2, "unit": "gal"}
